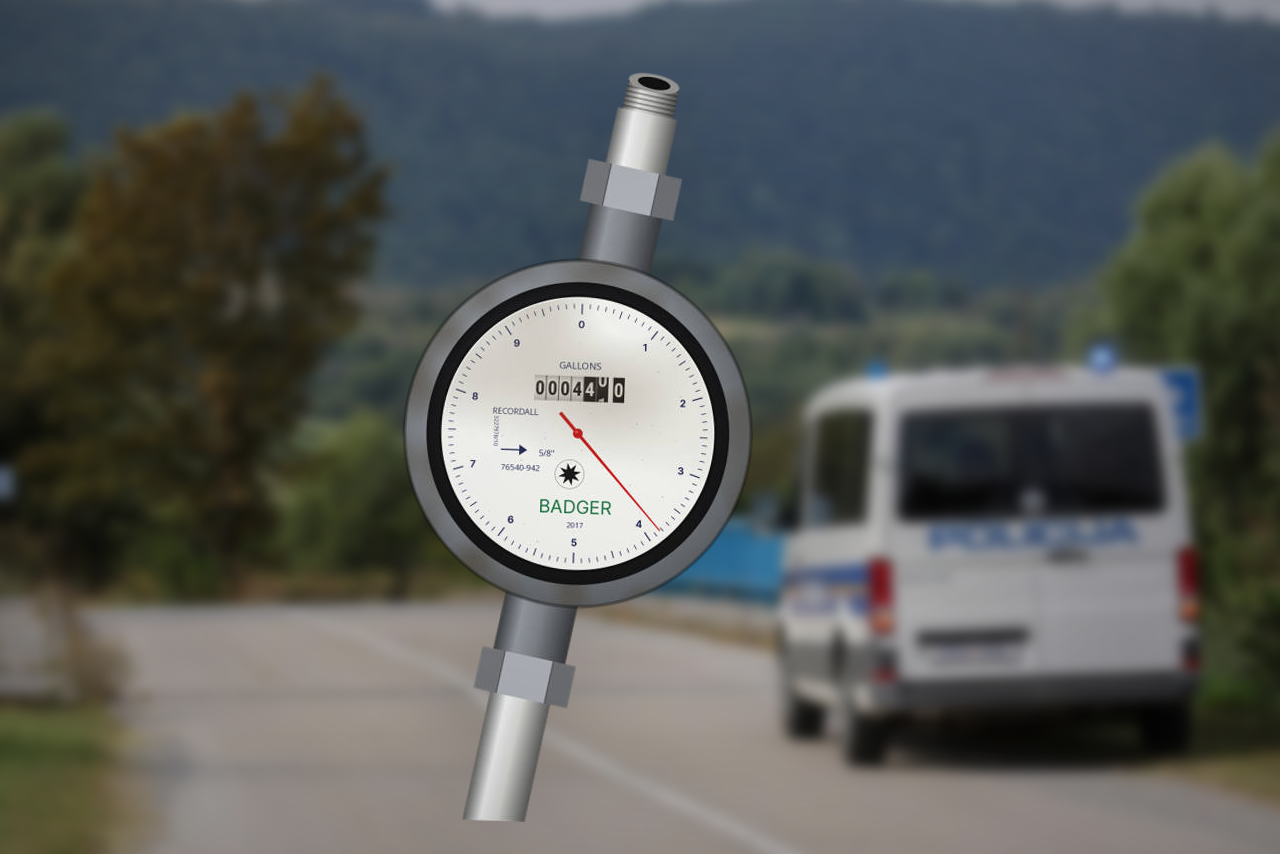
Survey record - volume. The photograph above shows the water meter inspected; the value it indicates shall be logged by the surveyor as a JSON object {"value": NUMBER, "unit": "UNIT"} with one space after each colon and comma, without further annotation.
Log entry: {"value": 4403.8, "unit": "gal"}
